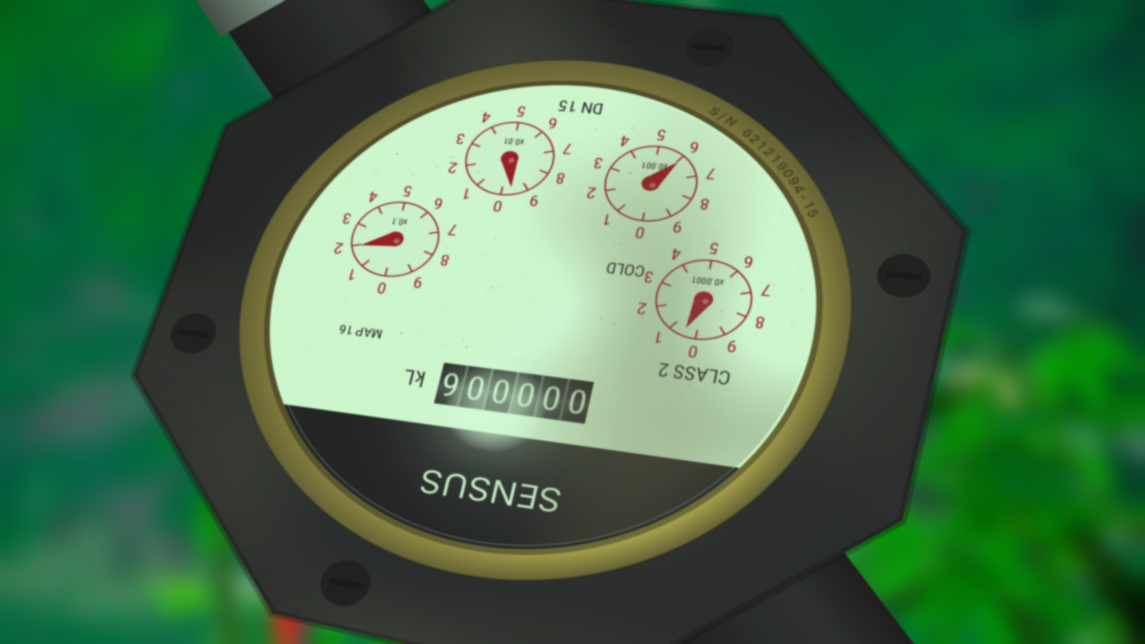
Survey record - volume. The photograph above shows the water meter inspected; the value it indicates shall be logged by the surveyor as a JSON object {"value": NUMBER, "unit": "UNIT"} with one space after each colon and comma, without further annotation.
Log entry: {"value": 6.1960, "unit": "kL"}
